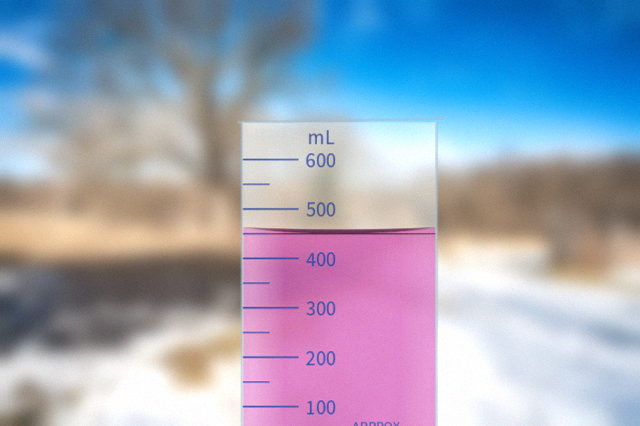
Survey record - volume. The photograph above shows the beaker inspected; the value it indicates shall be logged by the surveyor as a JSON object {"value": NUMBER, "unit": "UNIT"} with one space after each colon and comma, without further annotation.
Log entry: {"value": 450, "unit": "mL"}
